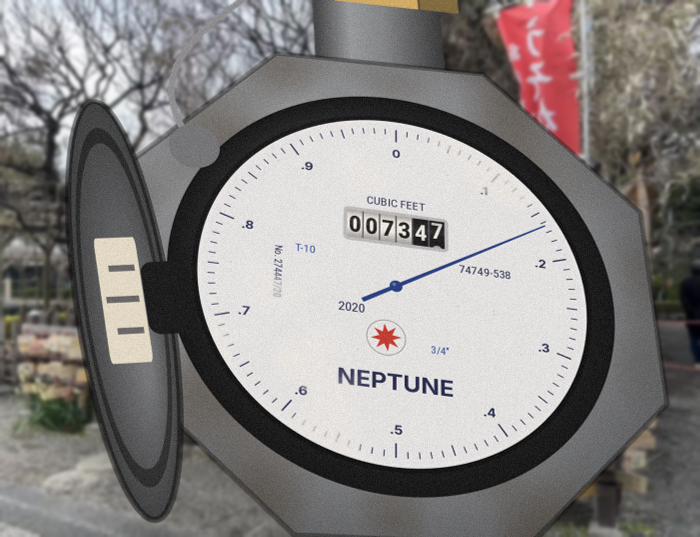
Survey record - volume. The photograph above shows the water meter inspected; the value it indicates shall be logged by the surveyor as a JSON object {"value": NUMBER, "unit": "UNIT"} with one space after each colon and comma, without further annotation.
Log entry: {"value": 7347.16, "unit": "ft³"}
